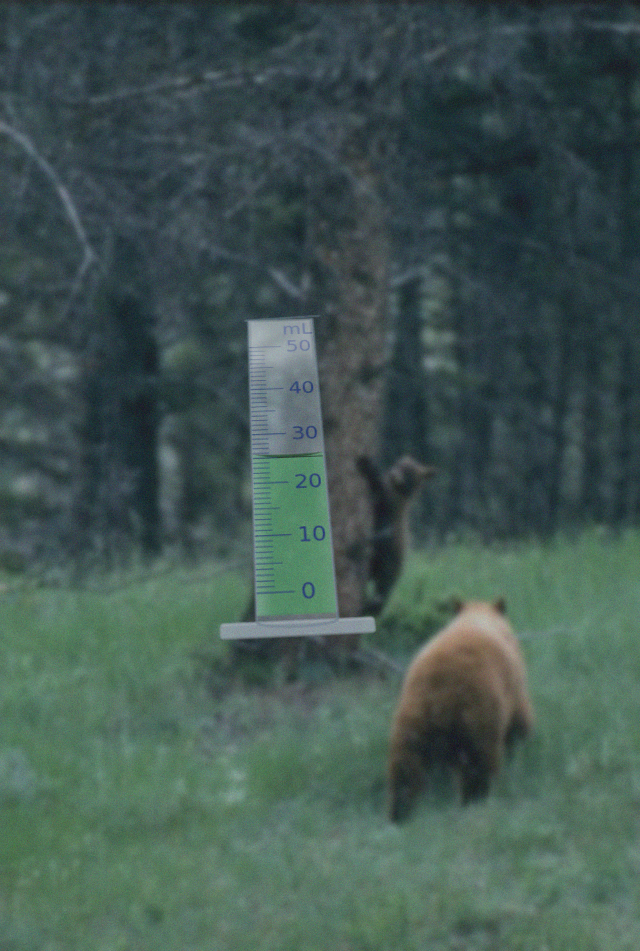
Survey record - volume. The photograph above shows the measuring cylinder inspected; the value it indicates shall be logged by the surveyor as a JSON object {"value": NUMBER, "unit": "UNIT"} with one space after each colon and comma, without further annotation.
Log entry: {"value": 25, "unit": "mL"}
